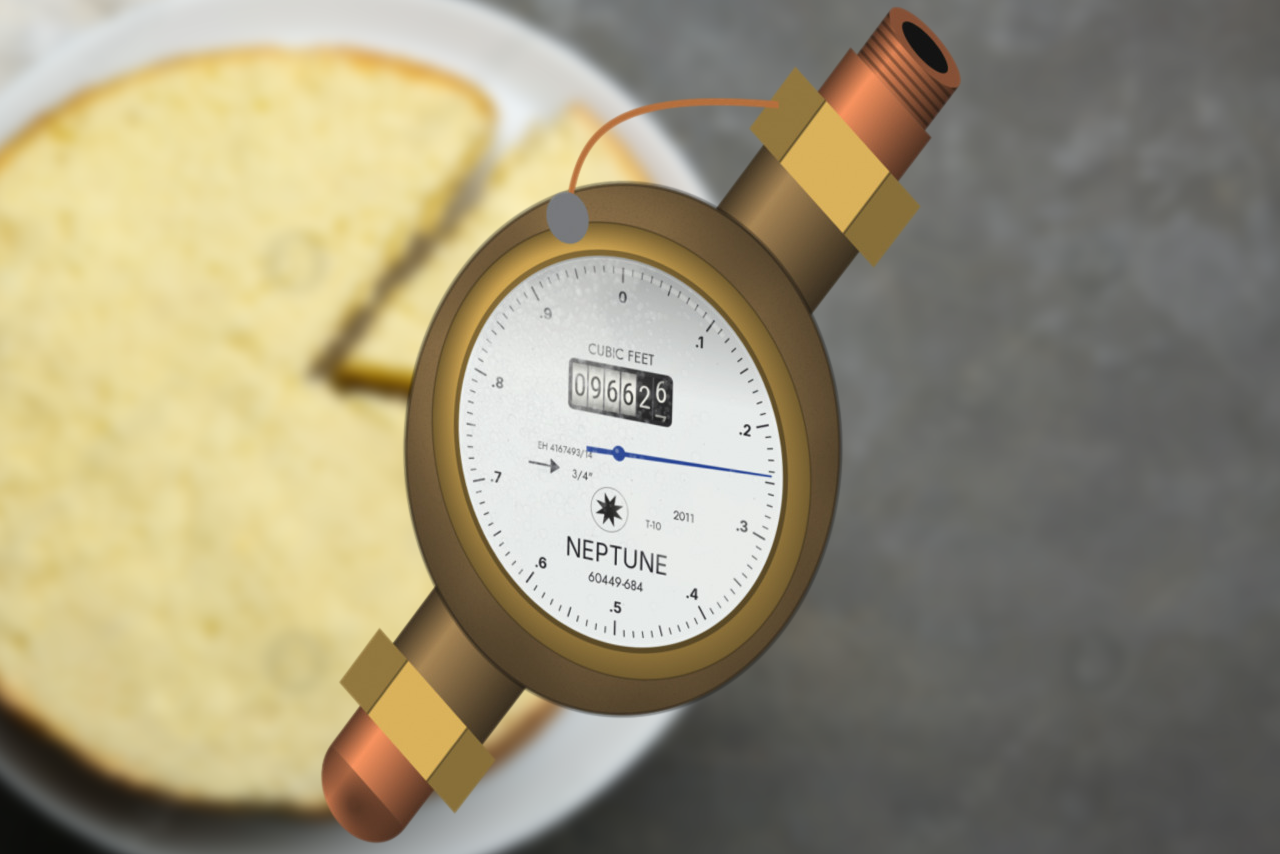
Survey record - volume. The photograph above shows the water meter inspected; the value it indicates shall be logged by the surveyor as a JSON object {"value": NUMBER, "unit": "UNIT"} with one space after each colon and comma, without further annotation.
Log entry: {"value": 96626.24, "unit": "ft³"}
